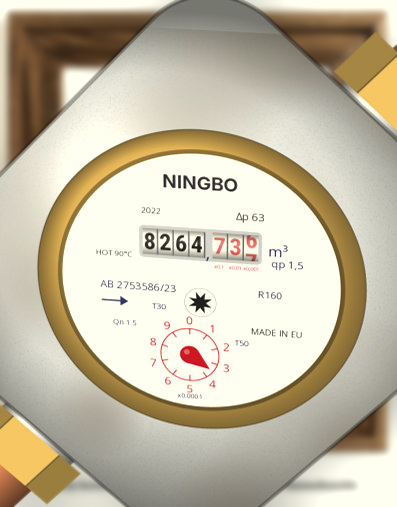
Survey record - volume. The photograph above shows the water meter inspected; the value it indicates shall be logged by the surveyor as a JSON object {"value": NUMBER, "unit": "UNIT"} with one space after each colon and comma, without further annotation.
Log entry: {"value": 8264.7363, "unit": "m³"}
